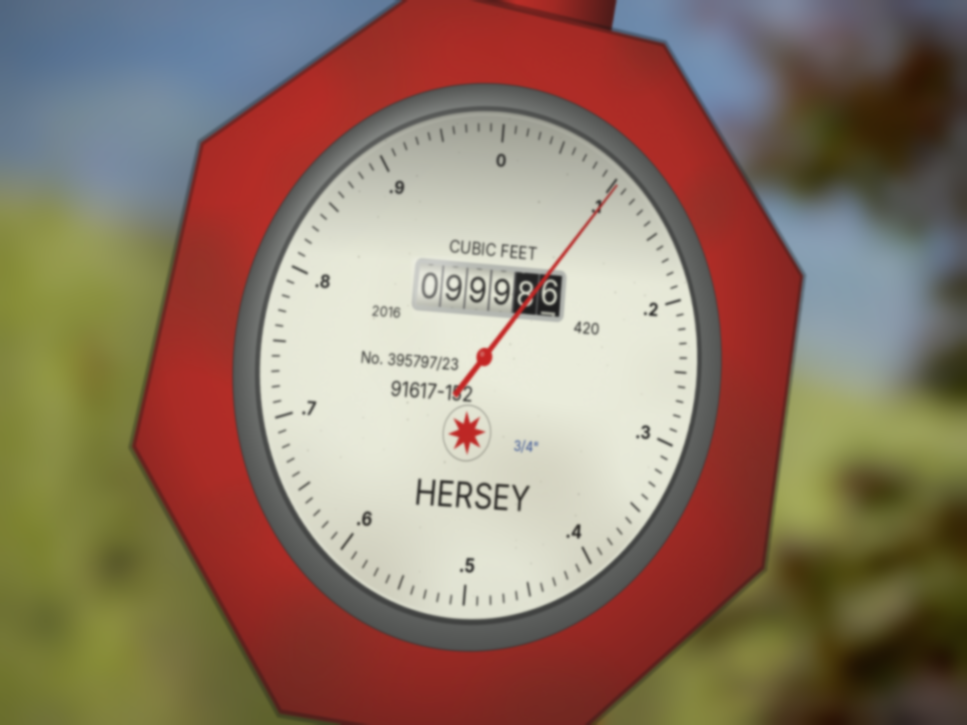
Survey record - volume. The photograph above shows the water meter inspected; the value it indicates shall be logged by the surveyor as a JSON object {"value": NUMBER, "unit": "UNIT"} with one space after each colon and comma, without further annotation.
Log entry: {"value": 99986.10, "unit": "ft³"}
